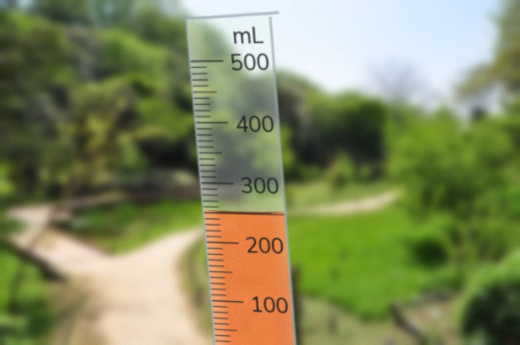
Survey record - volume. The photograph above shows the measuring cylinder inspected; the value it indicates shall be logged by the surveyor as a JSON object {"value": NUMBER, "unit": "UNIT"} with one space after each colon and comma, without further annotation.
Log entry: {"value": 250, "unit": "mL"}
